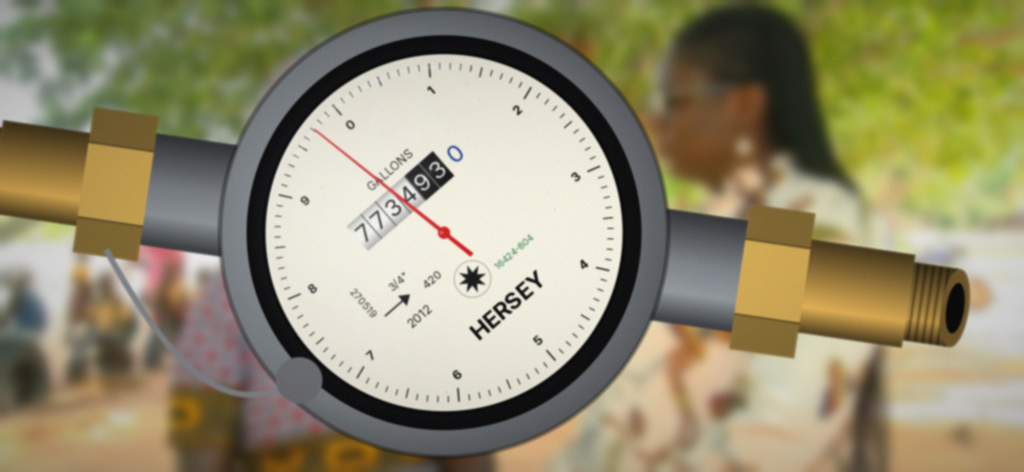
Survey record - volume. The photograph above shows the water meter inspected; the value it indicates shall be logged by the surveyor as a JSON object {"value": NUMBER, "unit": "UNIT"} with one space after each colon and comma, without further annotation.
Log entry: {"value": 7734929.7, "unit": "gal"}
